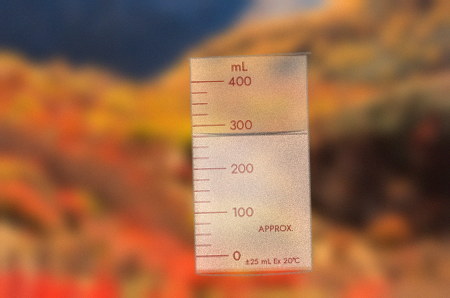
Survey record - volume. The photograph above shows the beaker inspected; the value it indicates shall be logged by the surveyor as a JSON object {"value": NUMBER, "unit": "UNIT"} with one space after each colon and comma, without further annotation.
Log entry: {"value": 275, "unit": "mL"}
